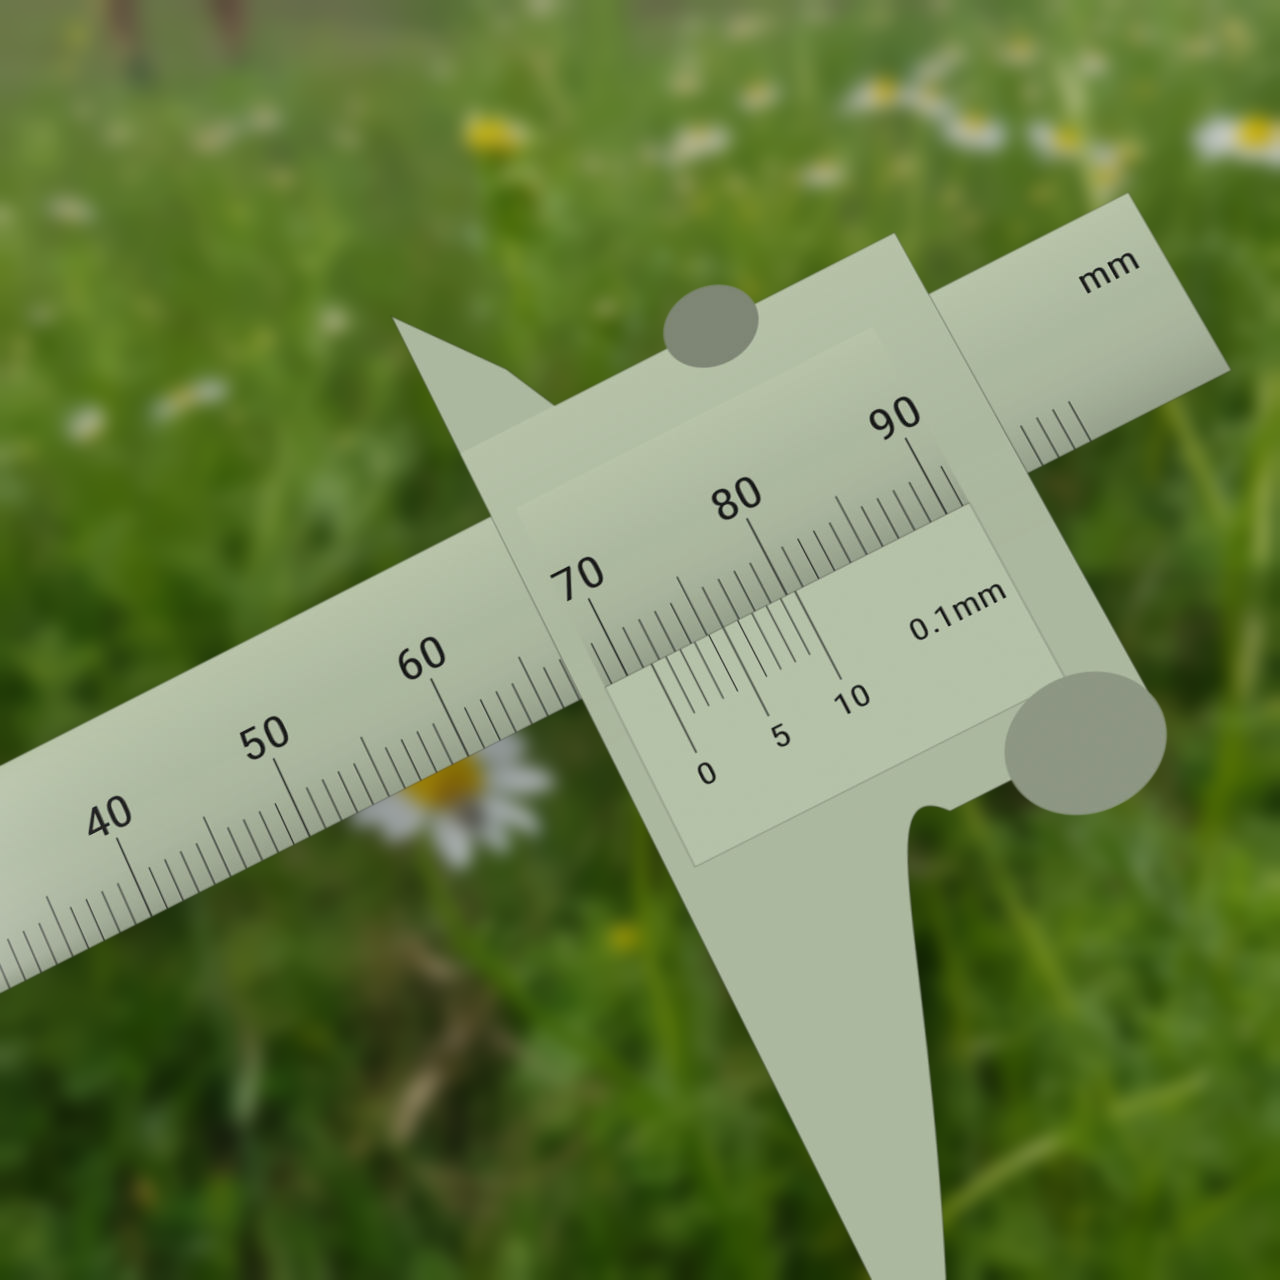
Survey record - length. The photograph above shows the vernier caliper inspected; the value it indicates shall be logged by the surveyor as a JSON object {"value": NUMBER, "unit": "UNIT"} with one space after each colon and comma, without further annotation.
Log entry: {"value": 71.5, "unit": "mm"}
